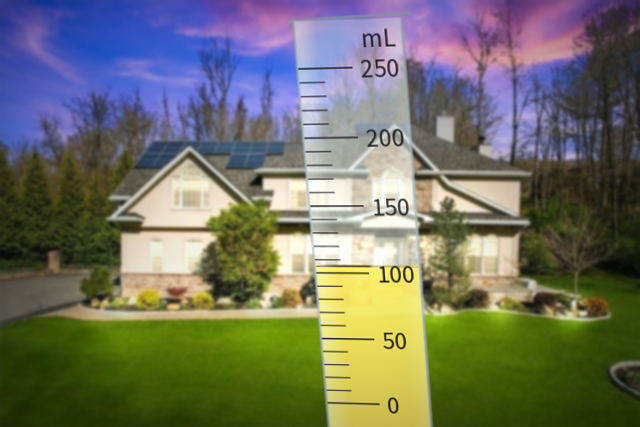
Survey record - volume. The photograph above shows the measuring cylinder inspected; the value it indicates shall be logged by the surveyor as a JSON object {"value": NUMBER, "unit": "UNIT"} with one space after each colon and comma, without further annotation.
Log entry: {"value": 105, "unit": "mL"}
